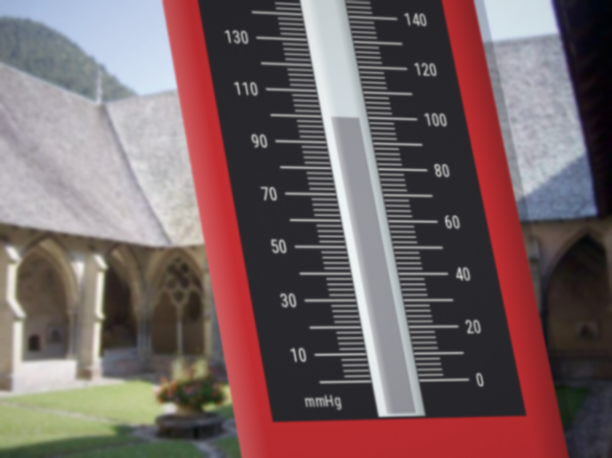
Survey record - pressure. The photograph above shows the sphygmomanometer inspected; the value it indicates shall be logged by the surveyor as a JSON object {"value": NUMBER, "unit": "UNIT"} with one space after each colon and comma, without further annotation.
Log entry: {"value": 100, "unit": "mmHg"}
